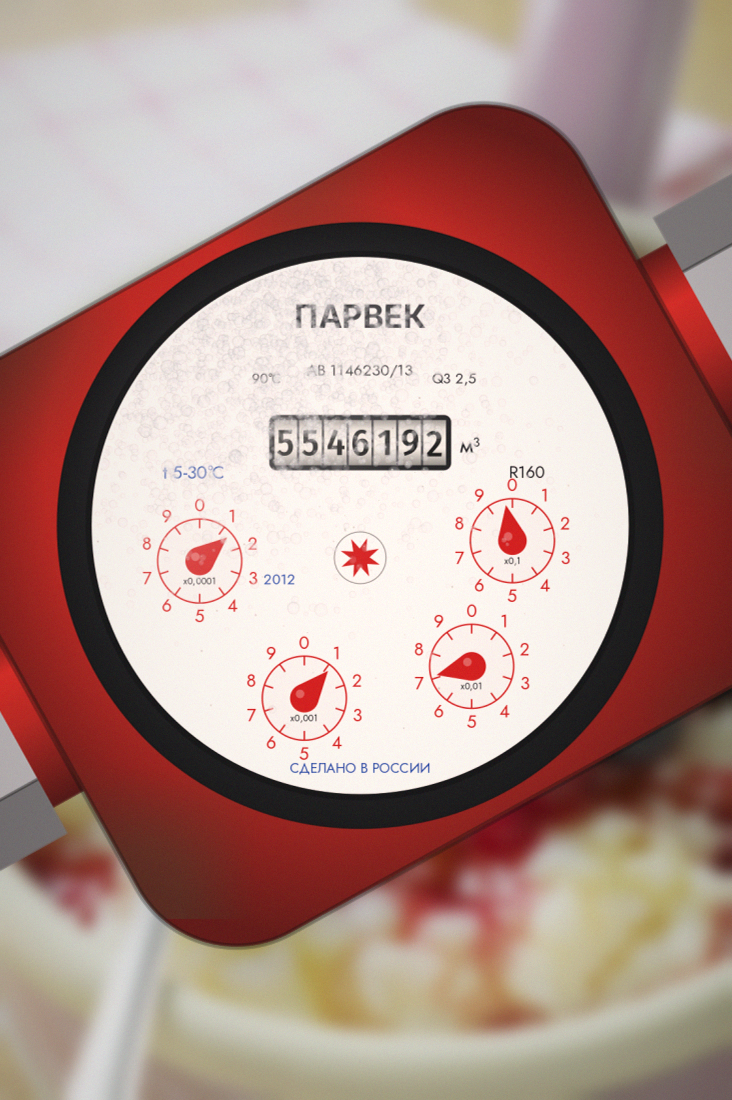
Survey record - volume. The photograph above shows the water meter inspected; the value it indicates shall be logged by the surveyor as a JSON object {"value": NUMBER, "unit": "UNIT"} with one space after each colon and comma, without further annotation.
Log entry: {"value": 5546191.9711, "unit": "m³"}
